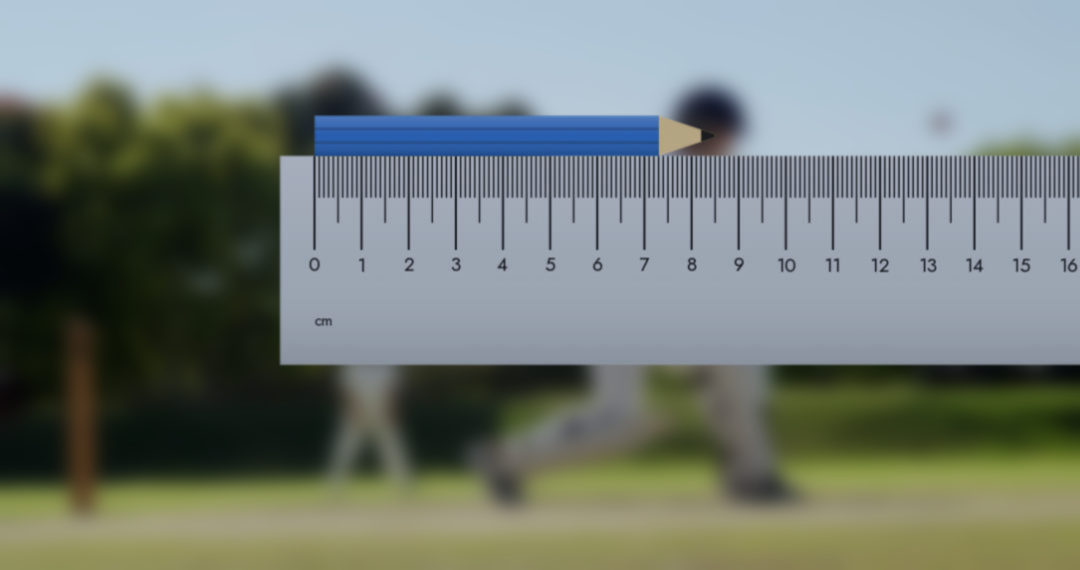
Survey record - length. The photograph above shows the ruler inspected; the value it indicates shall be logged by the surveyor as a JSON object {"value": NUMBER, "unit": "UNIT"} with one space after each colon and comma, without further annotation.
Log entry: {"value": 8.5, "unit": "cm"}
